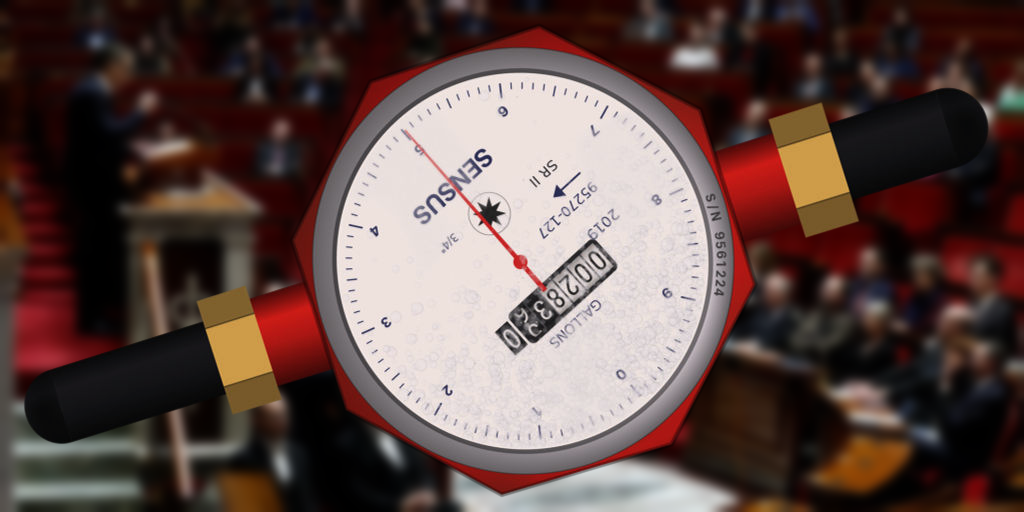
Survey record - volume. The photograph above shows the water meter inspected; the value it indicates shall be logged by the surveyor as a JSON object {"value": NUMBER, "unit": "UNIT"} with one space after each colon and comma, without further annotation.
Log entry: {"value": 28355.0, "unit": "gal"}
